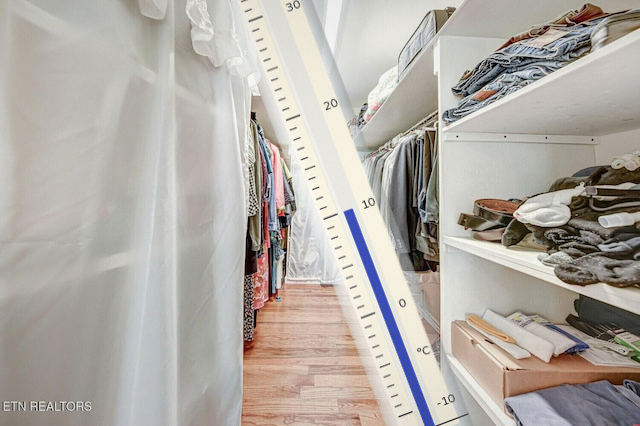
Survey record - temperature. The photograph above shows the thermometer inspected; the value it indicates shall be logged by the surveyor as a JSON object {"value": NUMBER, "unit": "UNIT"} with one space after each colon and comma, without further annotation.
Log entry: {"value": 10, "unit": "°C"}
